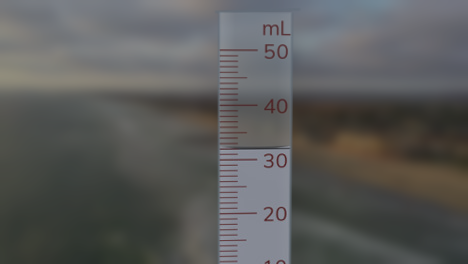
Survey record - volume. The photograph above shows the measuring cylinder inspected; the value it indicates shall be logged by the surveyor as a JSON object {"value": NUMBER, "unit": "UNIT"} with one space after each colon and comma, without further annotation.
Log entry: {"value": 32, "unit": "mL"}
